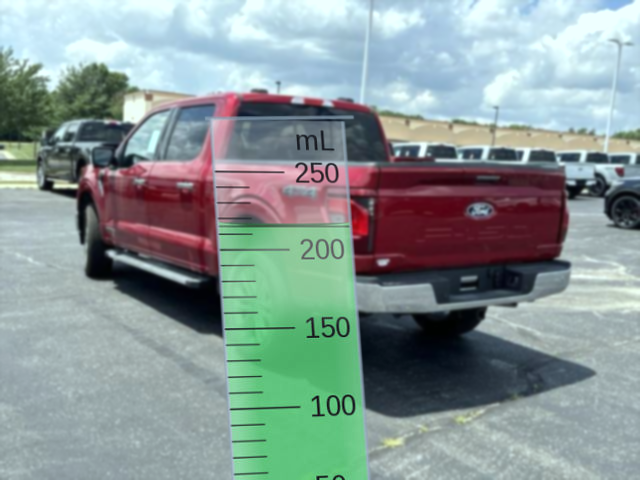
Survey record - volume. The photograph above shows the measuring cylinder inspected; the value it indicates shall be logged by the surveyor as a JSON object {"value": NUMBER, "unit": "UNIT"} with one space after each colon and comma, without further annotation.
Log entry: {"value": 215, "unit": "mL"}
